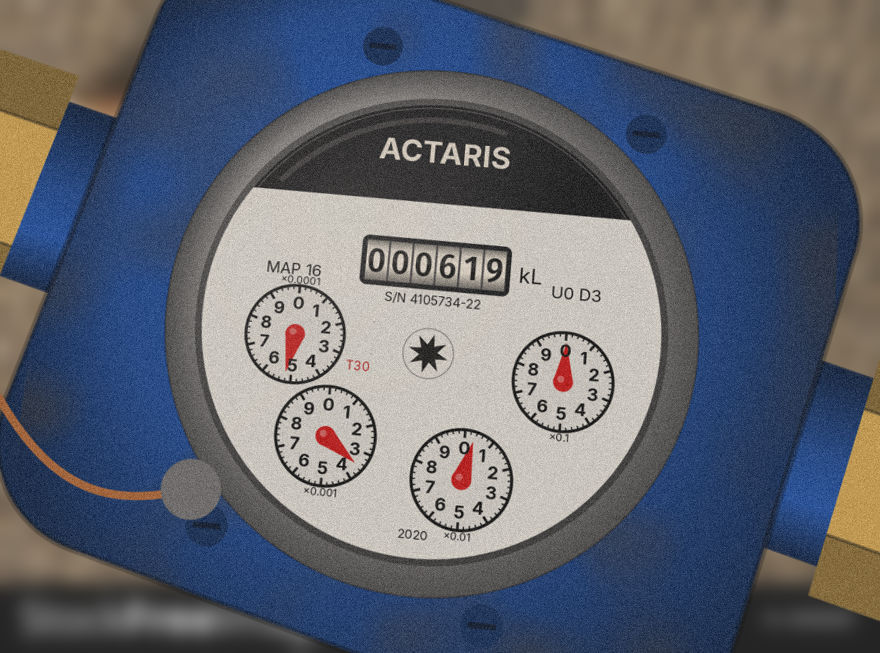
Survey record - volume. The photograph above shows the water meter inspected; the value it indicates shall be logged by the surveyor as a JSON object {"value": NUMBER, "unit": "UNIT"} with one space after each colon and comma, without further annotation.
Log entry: {"value": 619.0035, "unit": "kL"}
